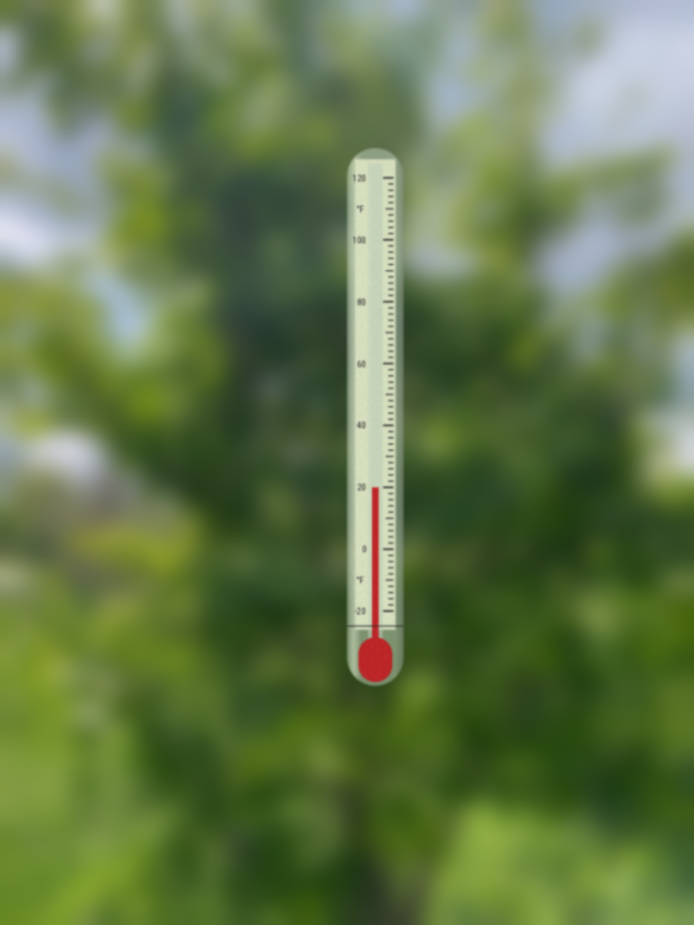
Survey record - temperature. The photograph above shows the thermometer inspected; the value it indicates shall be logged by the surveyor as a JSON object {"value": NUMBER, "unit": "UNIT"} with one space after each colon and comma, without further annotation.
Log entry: {"value": 20, "unit": "°F"}
